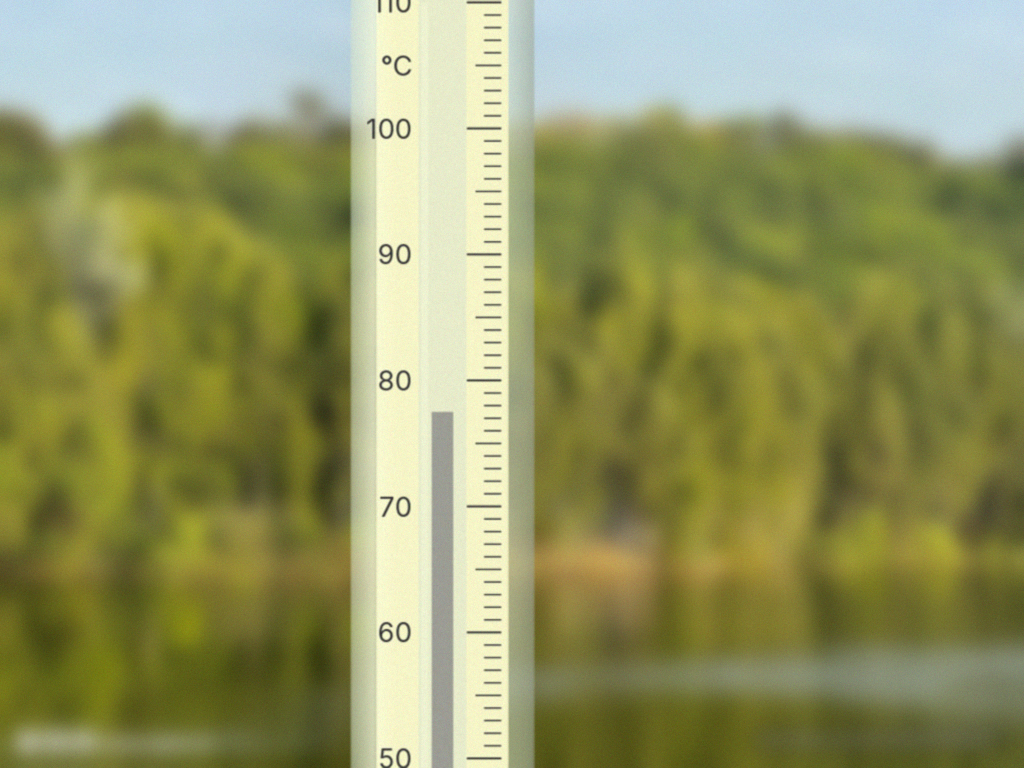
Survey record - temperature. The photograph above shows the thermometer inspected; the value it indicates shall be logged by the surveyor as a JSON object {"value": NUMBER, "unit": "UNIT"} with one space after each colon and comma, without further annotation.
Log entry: {"value": 77.5, "unit": "°C"}
